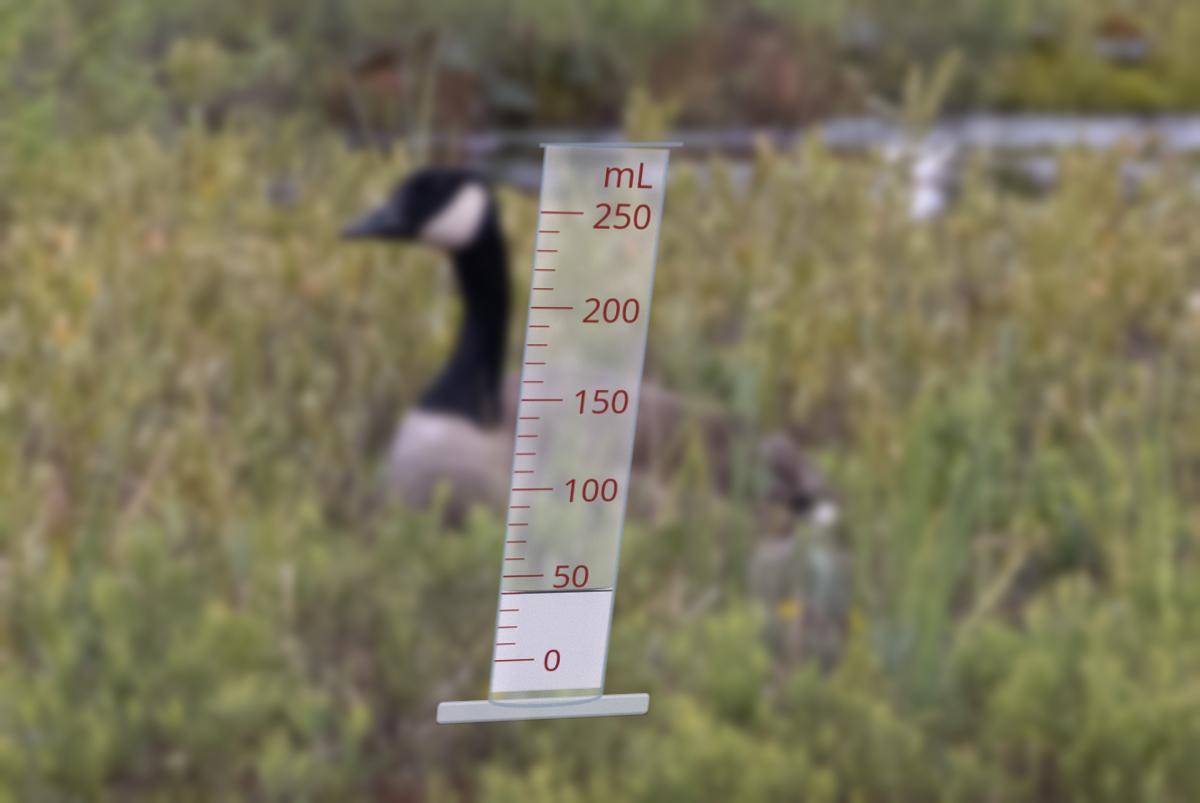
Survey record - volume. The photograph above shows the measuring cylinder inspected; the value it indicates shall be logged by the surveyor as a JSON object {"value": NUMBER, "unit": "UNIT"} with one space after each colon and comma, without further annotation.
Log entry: {"value": 40, "unit": "mL"}
